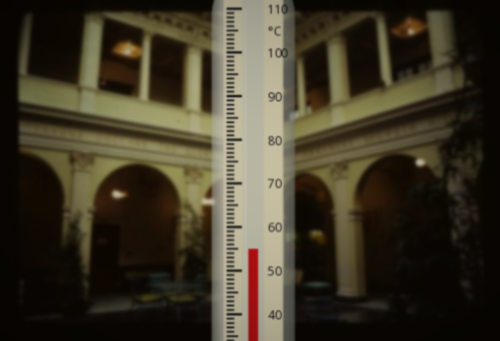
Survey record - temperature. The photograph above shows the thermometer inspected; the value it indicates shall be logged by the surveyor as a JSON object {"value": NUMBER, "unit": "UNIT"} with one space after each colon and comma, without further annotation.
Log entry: {"value": 55, "unit": "°C"}
